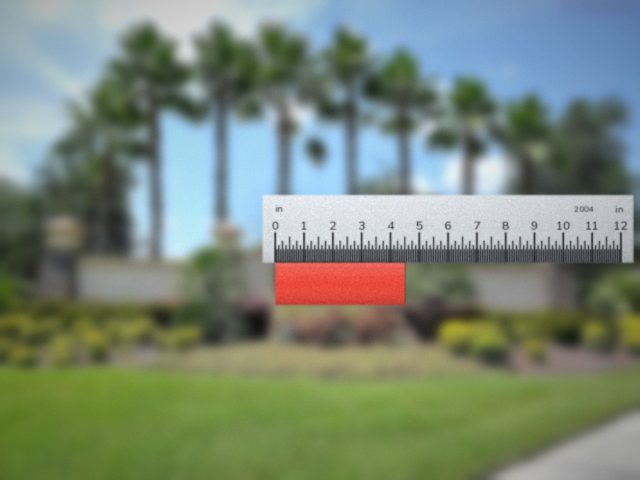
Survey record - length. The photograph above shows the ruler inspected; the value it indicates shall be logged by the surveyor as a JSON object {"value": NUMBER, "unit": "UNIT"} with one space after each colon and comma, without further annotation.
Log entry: {"value": 4.5, "unit": "in"}
